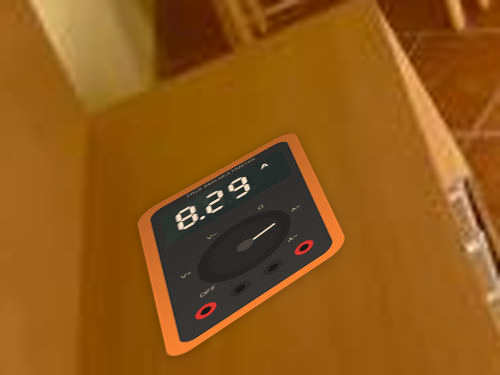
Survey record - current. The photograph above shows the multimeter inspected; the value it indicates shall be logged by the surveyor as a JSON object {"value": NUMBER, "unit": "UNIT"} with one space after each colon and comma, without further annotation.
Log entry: {"value": 8.29, "unit": "A"}
